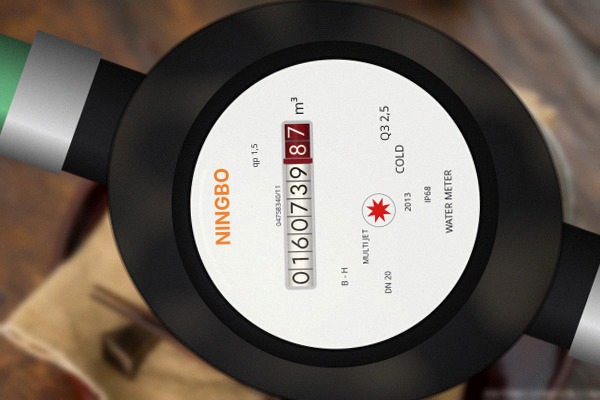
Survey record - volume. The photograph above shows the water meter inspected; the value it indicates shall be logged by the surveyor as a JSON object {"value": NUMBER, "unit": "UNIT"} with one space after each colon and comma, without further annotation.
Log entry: {"value": 160739.87, "unit": "m³"}
